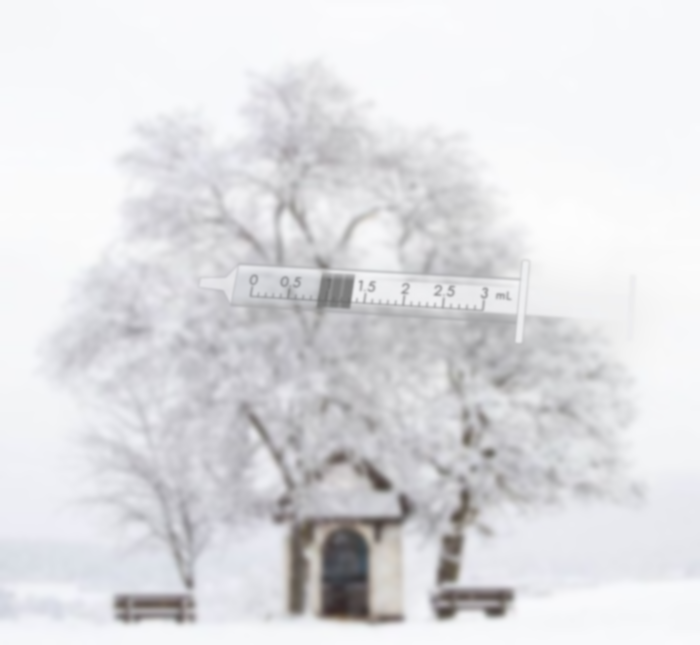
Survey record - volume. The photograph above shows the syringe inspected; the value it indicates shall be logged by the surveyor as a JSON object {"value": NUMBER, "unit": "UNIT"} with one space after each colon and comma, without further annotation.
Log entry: {"value": 0.9, "unit": "mL"}
